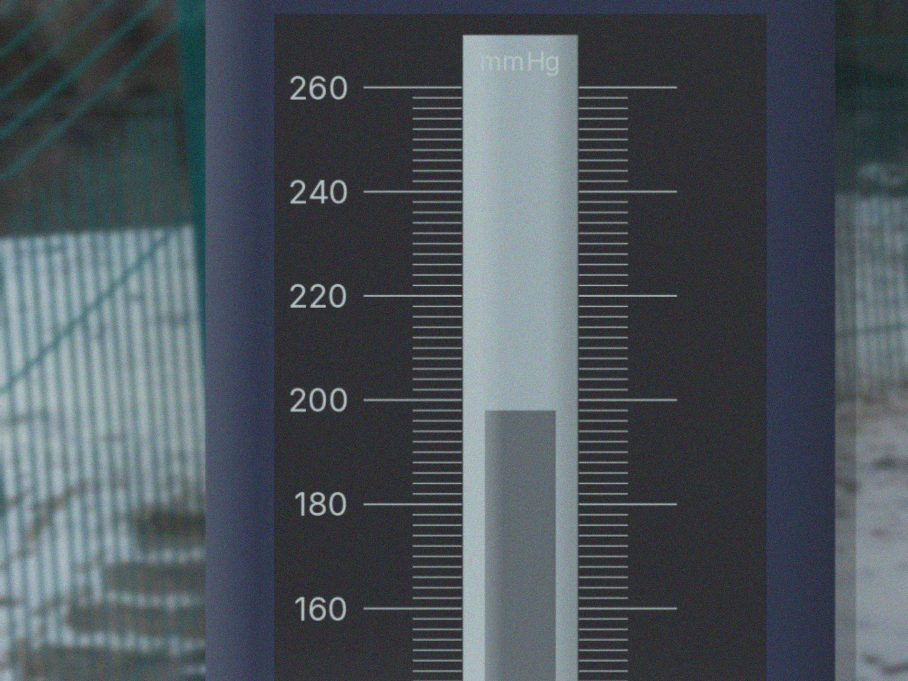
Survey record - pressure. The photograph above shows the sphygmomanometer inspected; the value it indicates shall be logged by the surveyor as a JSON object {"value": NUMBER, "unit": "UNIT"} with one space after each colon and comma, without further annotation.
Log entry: {"value": 198, "unit": "mmHg"}
